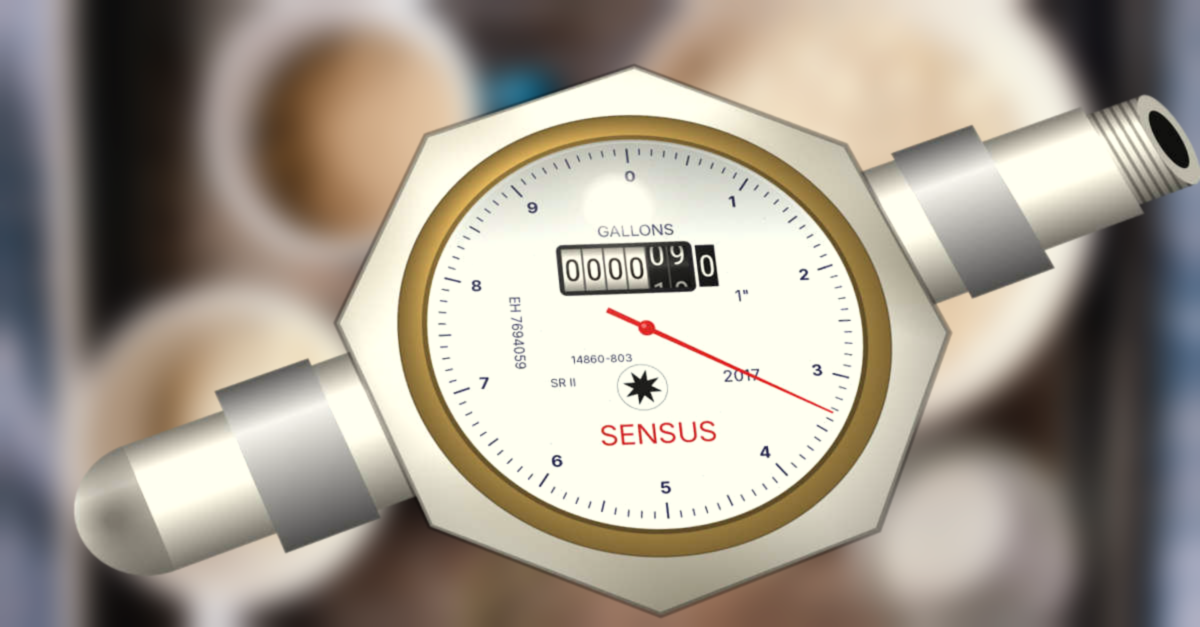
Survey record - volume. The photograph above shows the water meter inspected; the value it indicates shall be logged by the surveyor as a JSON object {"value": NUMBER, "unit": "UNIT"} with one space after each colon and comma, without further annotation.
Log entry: {"value": 93.3, "unit": "gal"}
